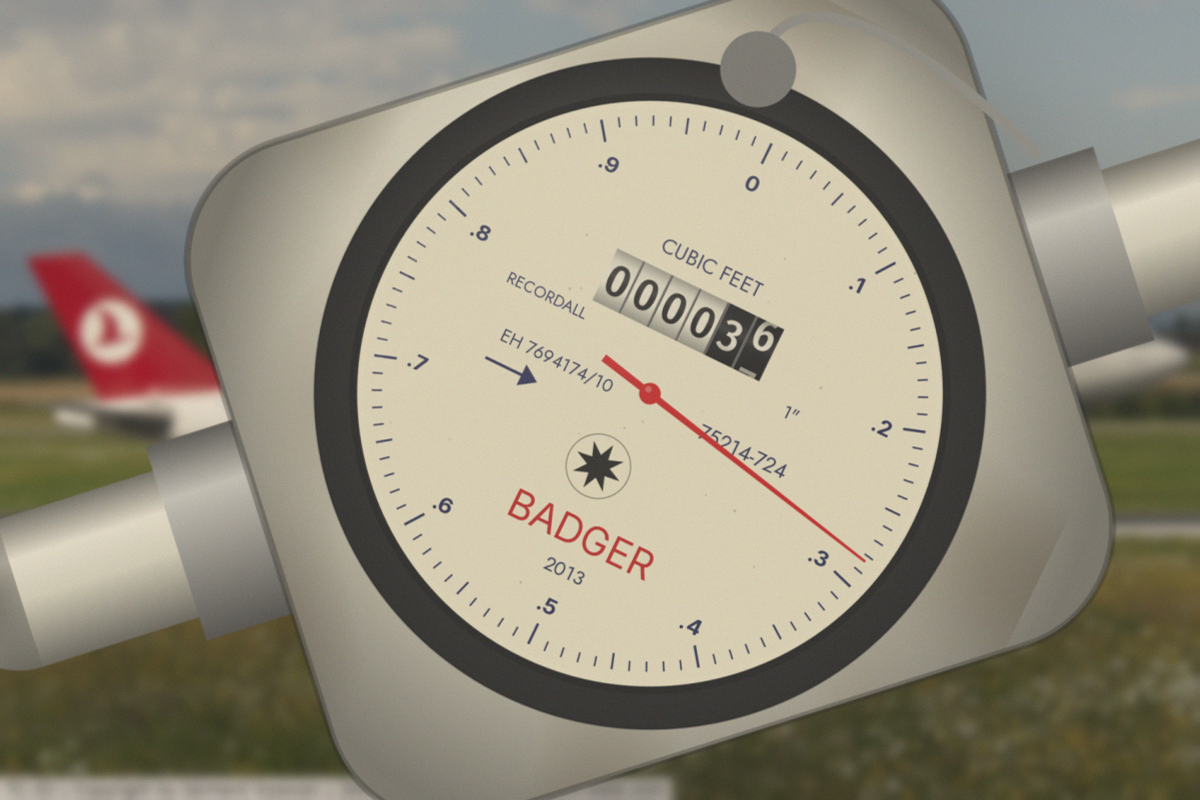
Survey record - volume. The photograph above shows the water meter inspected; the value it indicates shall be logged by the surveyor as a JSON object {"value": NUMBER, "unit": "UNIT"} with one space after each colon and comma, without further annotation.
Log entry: {"value": 36.28, "unit": "ft³"}
